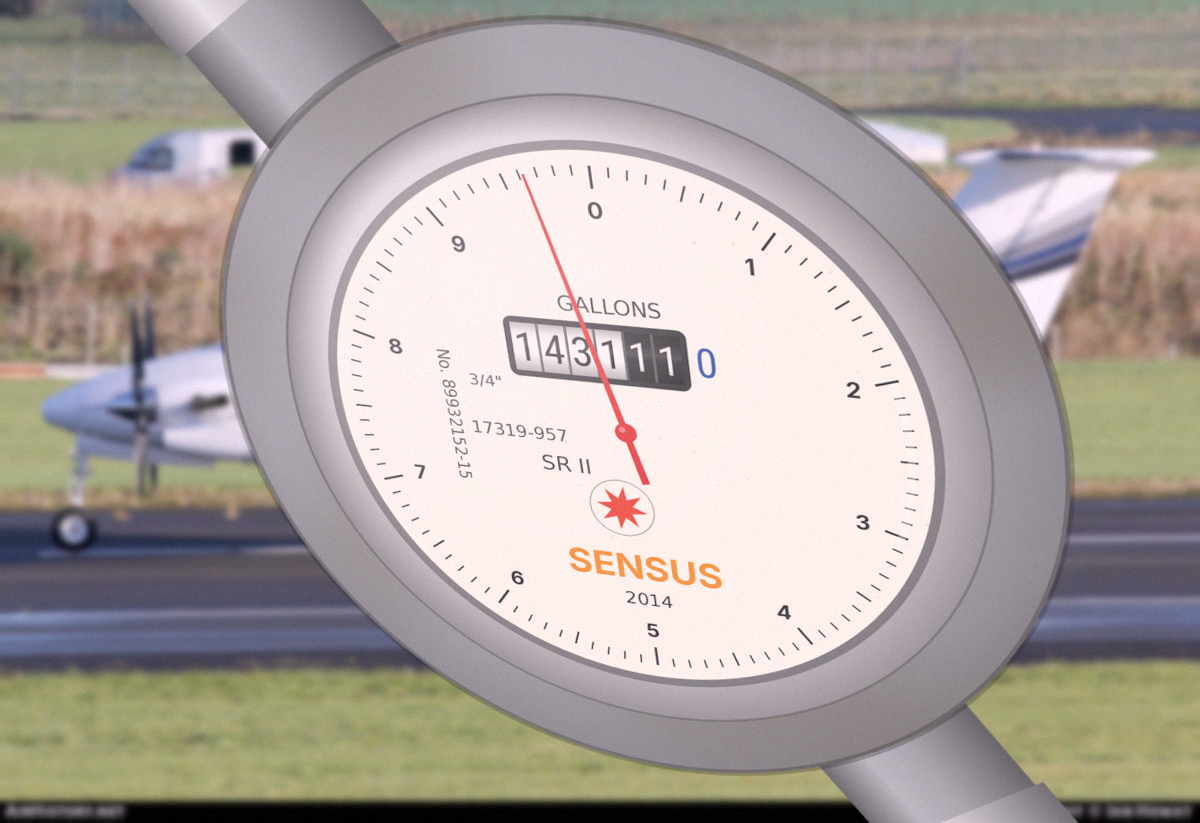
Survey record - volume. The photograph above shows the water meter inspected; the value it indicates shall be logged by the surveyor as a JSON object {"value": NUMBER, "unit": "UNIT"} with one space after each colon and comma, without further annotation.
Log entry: {"value": 1431109.6, "unit": "gal"}
